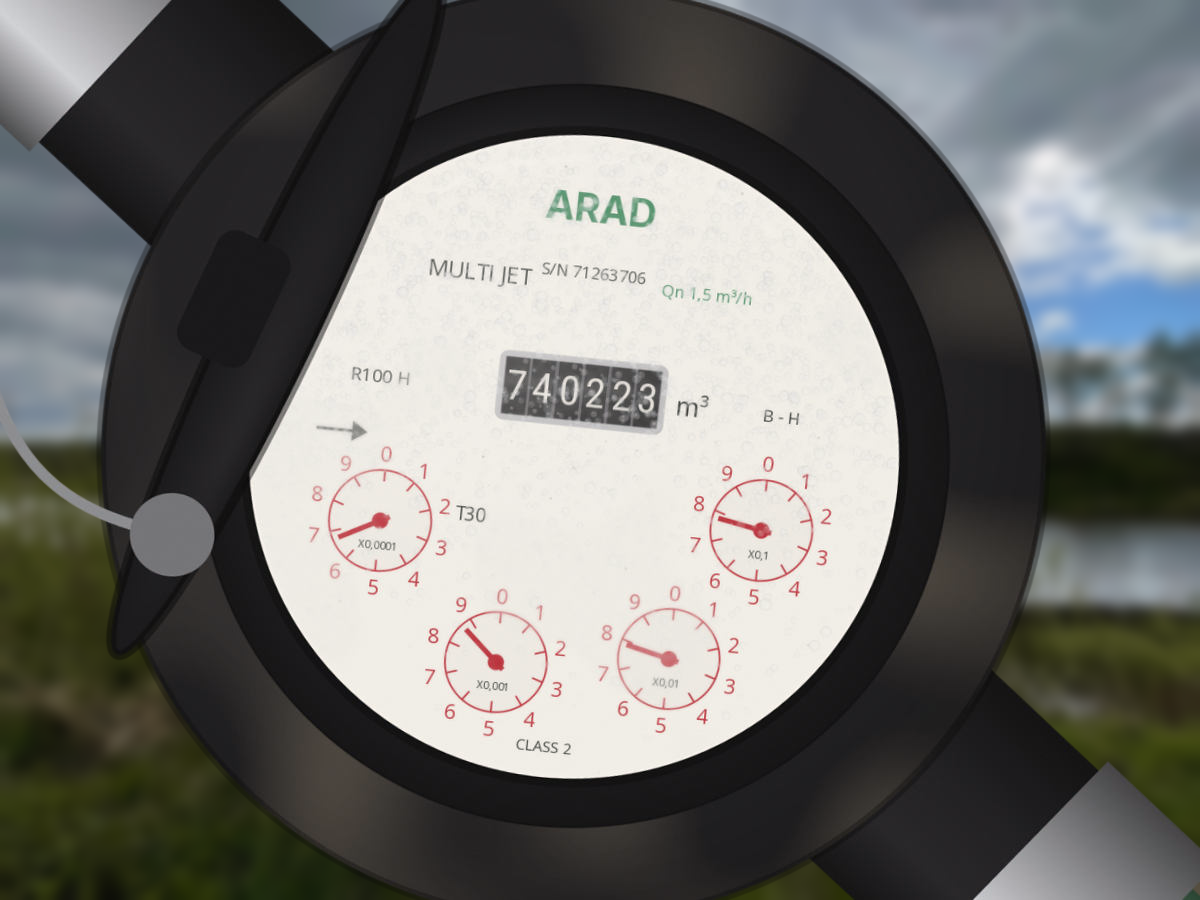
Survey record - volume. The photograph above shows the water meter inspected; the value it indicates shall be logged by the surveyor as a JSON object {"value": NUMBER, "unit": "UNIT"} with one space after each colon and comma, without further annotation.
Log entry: {"value": 740223.7786, "unit": "m³"}
